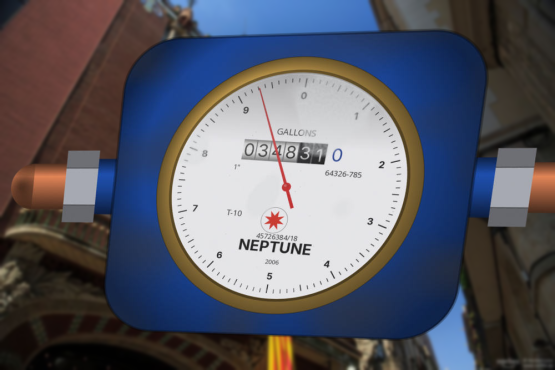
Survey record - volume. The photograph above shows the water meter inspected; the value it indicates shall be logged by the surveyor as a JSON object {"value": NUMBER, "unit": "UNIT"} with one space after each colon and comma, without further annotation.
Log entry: {"value": 348309.3, "unit": "gal"}
